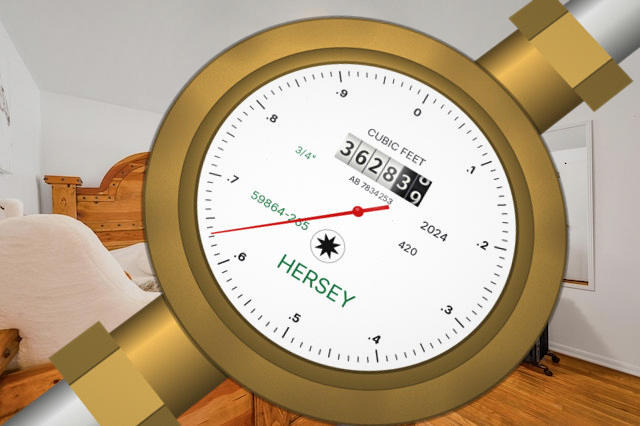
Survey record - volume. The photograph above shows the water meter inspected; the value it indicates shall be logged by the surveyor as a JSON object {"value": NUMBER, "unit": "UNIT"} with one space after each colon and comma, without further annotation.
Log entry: {"value": 362838.63, "unit": "ft³"}
